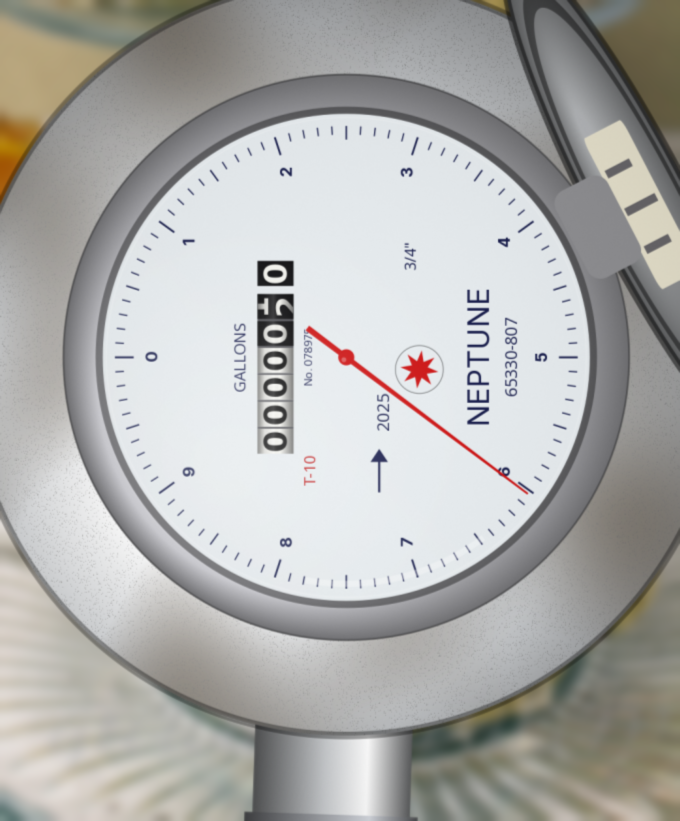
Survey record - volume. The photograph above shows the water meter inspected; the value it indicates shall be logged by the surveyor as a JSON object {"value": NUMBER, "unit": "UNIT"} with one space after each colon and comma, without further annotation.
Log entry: {"value": 16.0, "unit": "gal"}
